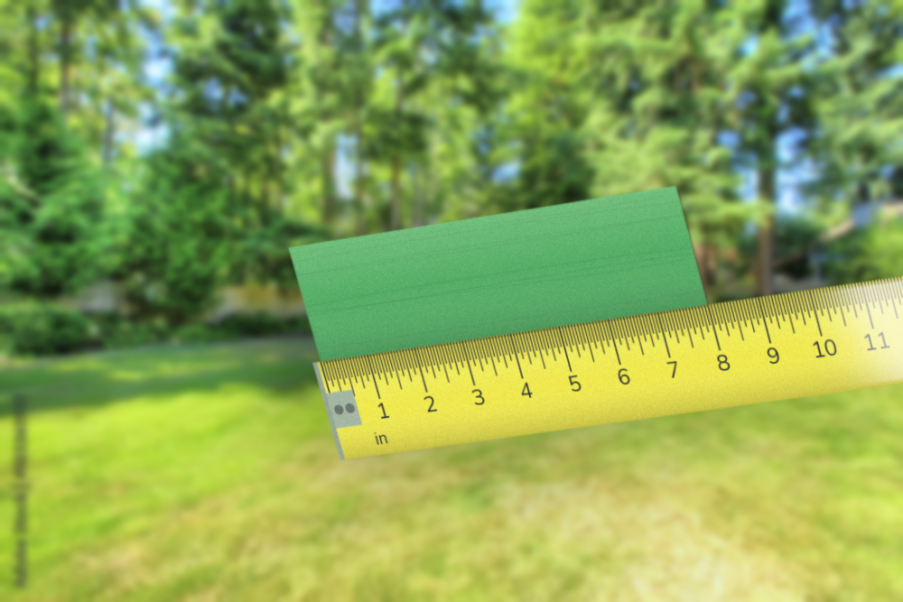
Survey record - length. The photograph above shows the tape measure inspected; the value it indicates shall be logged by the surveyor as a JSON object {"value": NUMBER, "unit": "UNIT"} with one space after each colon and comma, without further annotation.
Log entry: {"value": 8, "unit": "in"}
